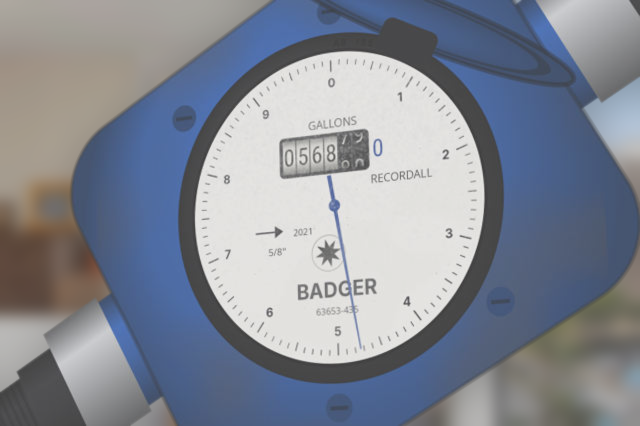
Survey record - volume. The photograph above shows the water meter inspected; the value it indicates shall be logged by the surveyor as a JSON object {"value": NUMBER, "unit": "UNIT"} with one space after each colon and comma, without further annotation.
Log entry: {"value": 568794.7, "unit": "gal"}
